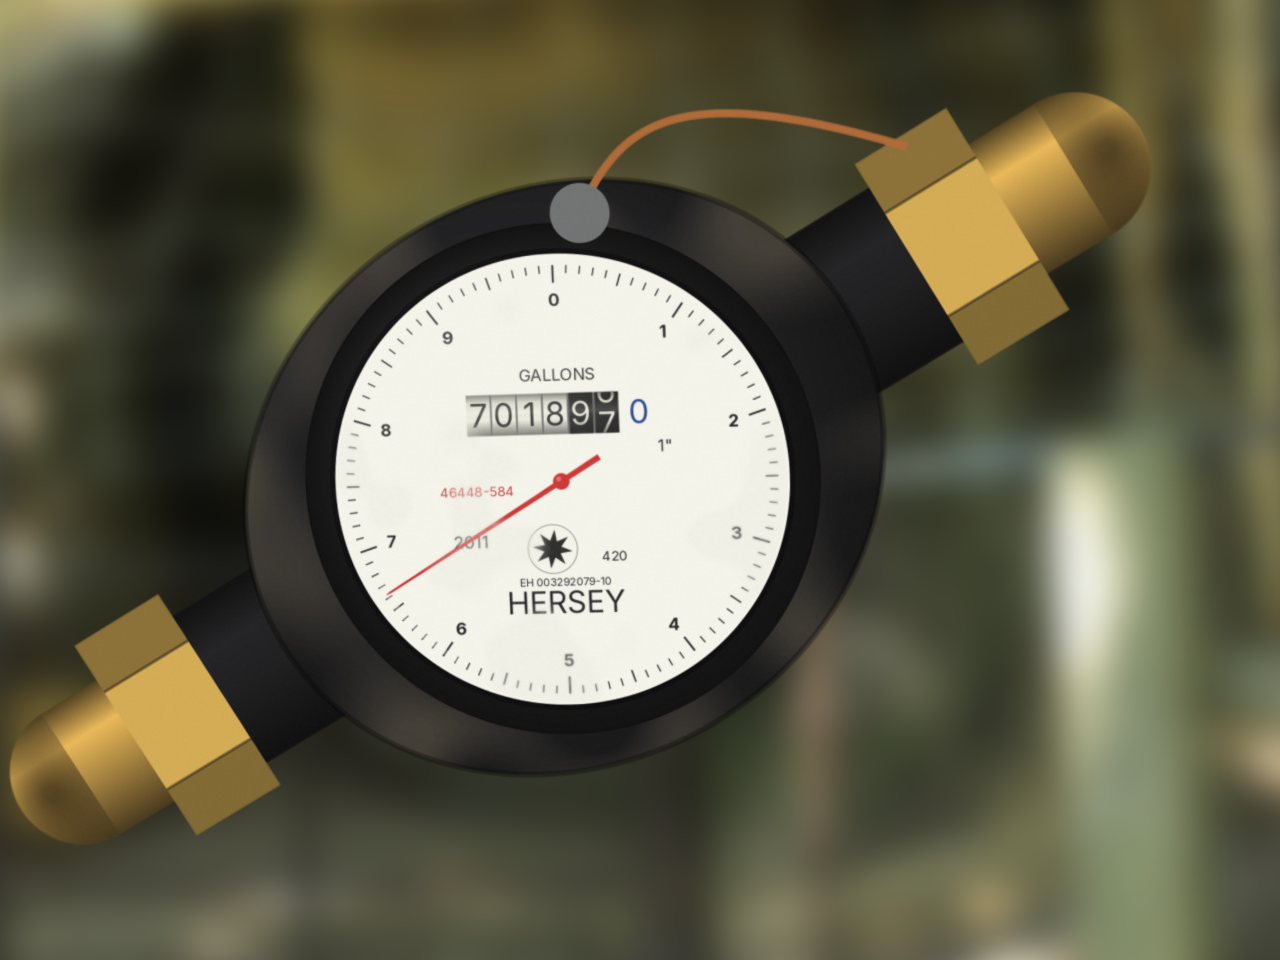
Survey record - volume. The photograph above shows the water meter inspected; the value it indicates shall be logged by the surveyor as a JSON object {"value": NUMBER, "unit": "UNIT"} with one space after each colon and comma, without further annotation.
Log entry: {"value": 7018966.6, "unit": "gal"}
